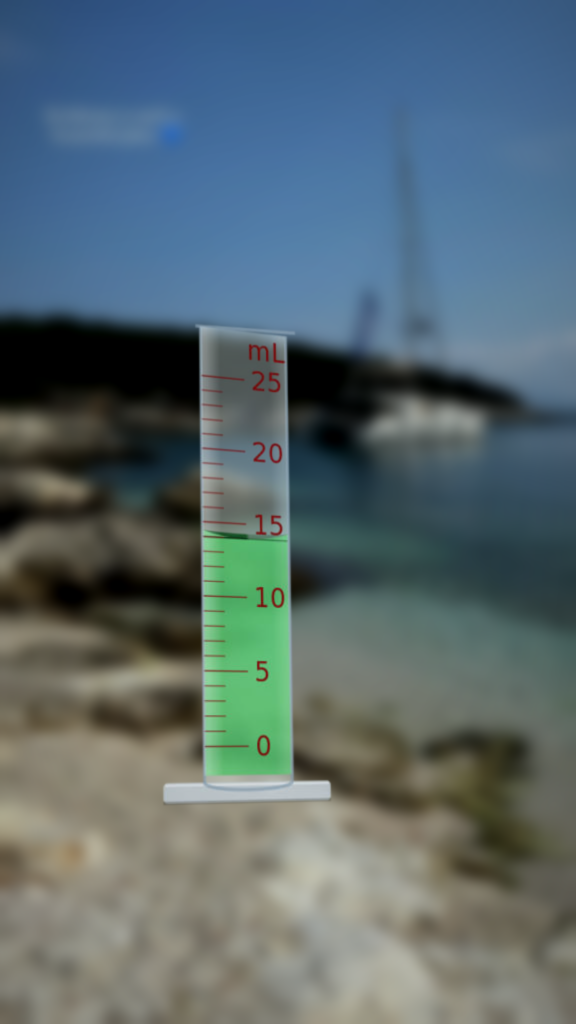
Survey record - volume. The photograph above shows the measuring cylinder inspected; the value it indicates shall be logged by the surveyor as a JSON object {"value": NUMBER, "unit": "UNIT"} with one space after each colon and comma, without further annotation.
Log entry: {"value": 14, "unit": "mL"}
